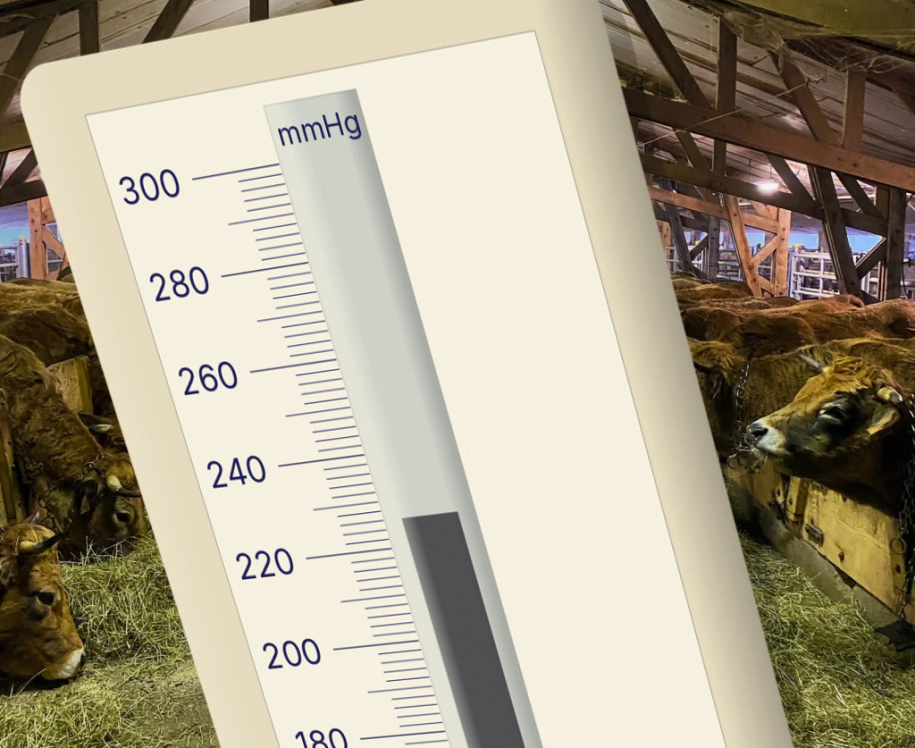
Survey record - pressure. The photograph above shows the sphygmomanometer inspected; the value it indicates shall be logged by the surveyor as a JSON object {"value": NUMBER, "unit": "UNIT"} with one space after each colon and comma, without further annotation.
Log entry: {"value": 226, "unit": "mmHg"}
